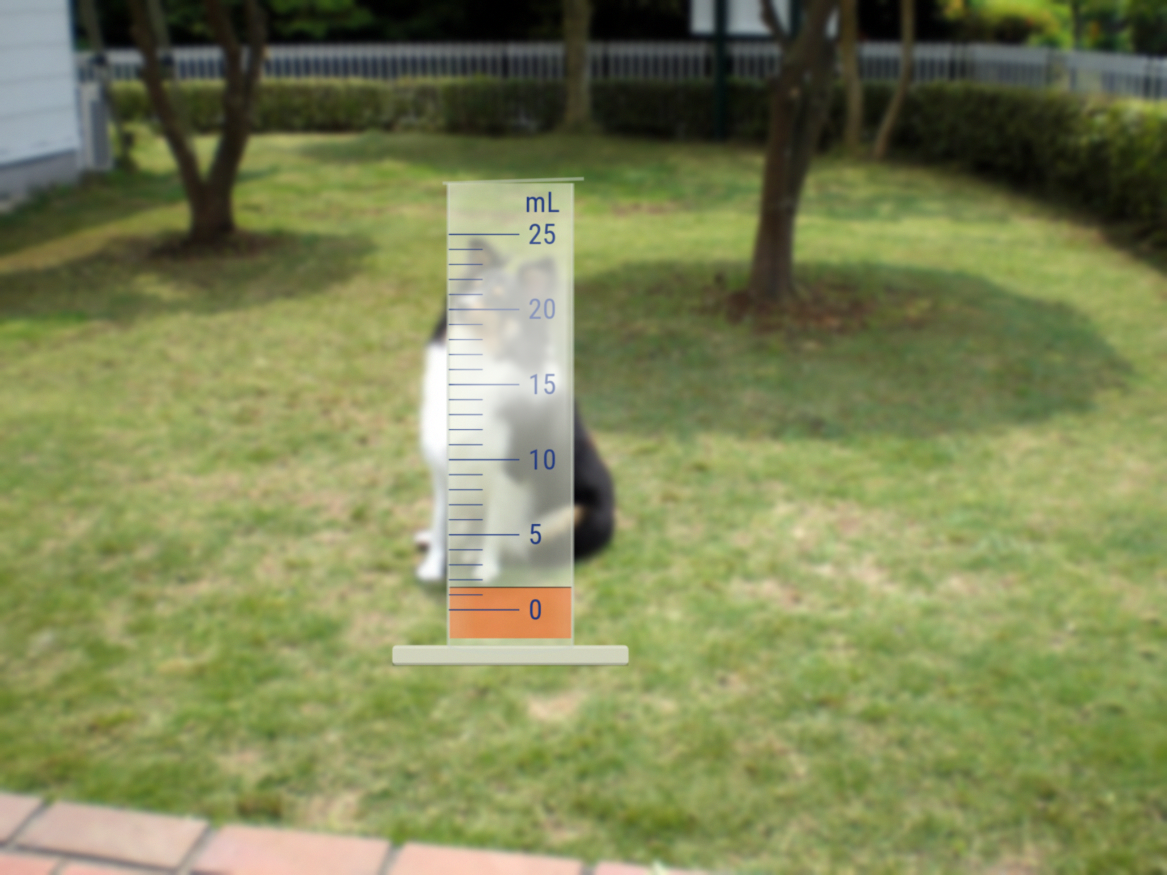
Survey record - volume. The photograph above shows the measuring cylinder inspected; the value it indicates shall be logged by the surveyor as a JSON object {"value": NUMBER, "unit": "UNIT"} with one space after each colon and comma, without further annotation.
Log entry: {"value": 1.5, "unit": "mL"}
